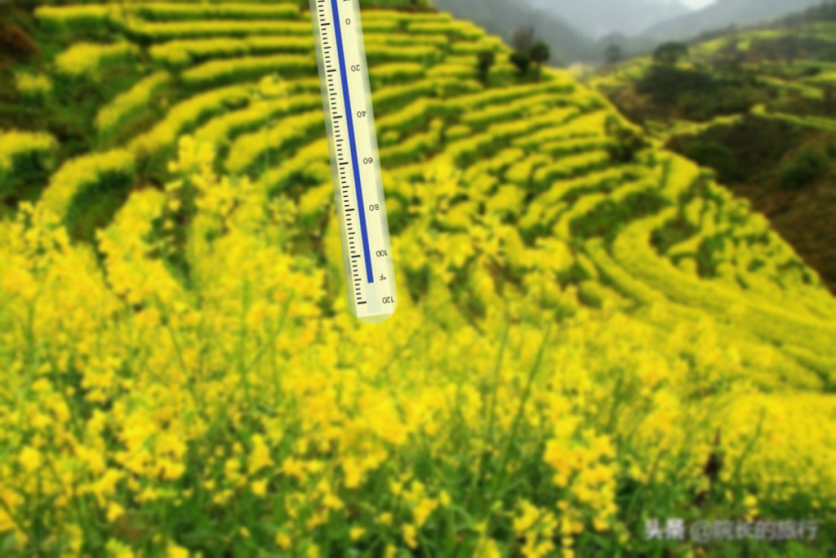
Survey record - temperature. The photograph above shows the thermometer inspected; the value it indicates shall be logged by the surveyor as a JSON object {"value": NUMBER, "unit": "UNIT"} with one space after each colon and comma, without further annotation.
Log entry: {"value": 112, "unit": "°F"}
